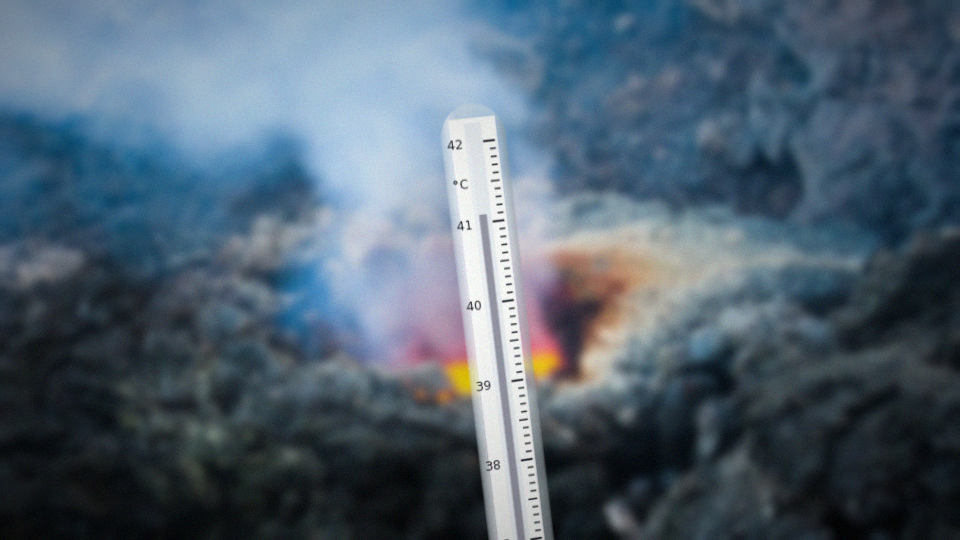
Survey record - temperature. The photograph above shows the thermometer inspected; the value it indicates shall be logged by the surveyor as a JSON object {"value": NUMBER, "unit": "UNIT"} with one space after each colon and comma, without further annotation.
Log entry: {"value": 41.1, "unit": "°C"}
